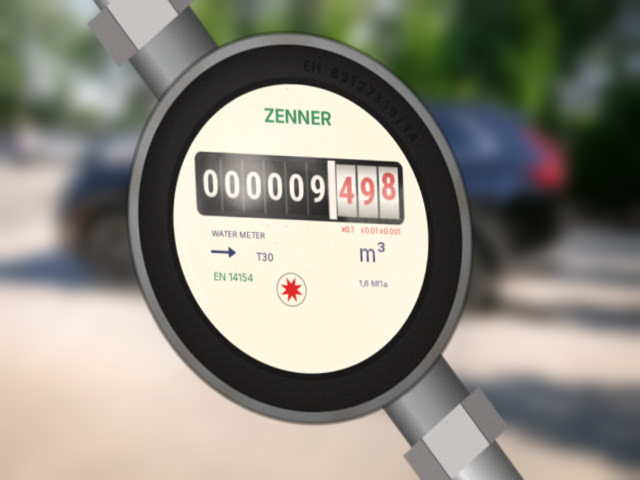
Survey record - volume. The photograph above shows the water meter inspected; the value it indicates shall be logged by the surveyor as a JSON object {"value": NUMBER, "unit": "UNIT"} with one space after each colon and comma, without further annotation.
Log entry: {"value": 9.498, "unit": "m³"}
